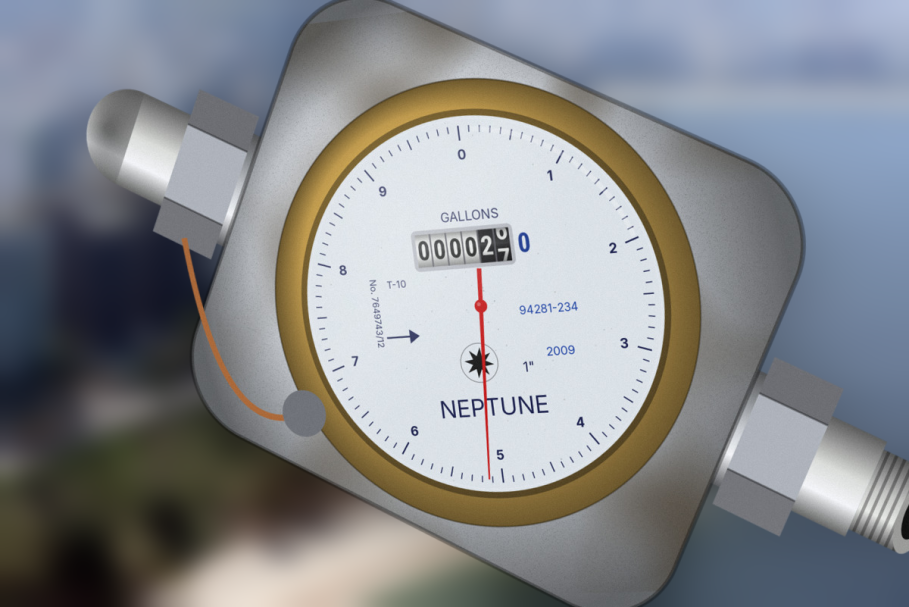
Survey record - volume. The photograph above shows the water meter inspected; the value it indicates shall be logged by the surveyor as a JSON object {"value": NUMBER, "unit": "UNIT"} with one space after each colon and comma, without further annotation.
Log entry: {"value": 265.1, "unit": "gal"}
